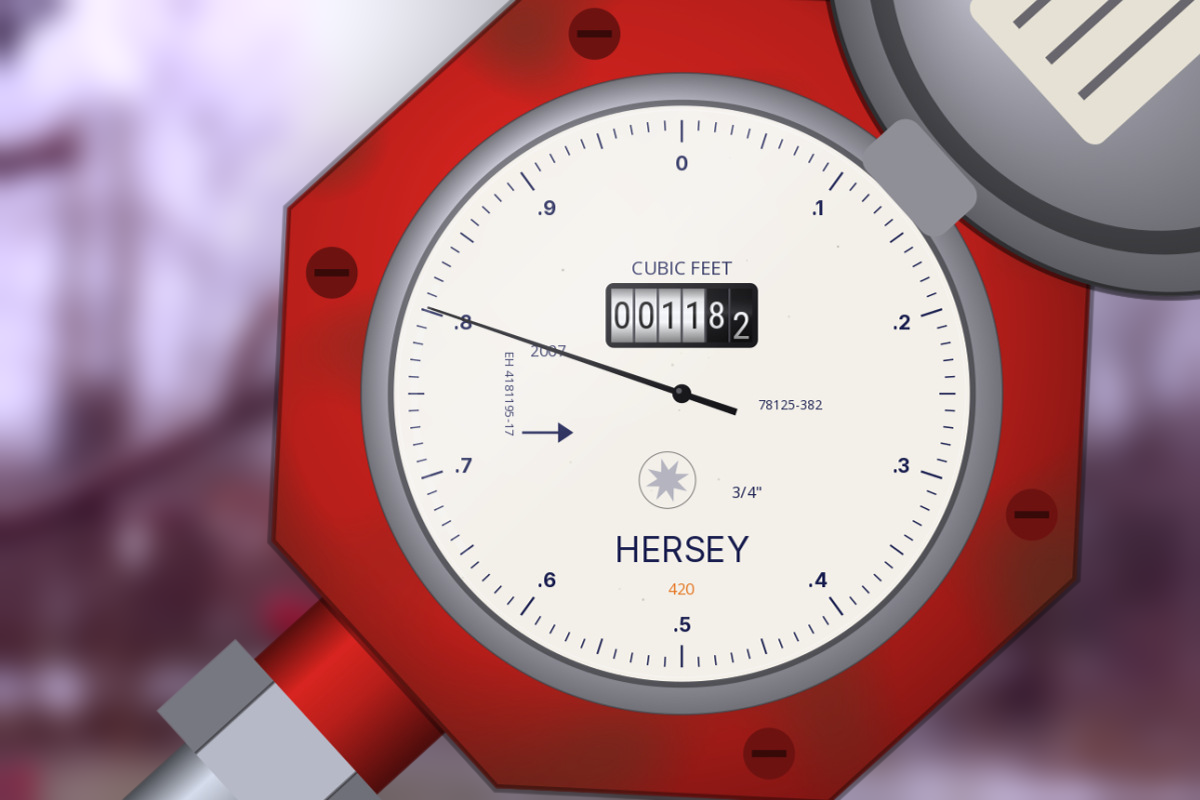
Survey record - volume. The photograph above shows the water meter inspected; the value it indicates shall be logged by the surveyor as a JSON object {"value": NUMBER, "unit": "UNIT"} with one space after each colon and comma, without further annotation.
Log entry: {"value": 1181.80, "unit": "ft³"}
